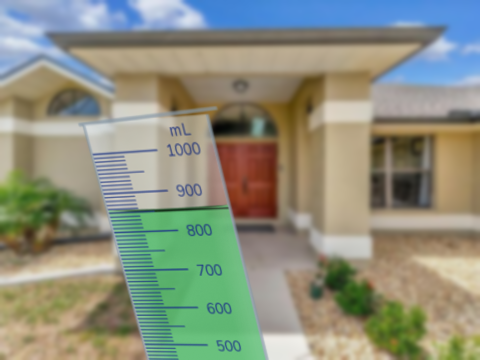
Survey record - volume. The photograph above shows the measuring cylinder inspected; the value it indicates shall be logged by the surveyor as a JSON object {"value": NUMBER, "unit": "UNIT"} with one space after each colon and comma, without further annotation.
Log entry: {"value": 850, "unit": "mL"}
